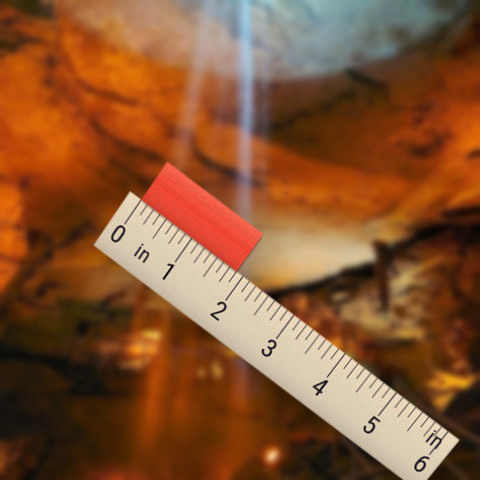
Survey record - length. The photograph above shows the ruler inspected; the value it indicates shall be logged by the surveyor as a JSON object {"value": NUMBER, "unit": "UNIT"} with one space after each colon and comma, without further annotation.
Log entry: {"value": 1.875, "unit": "in"}
